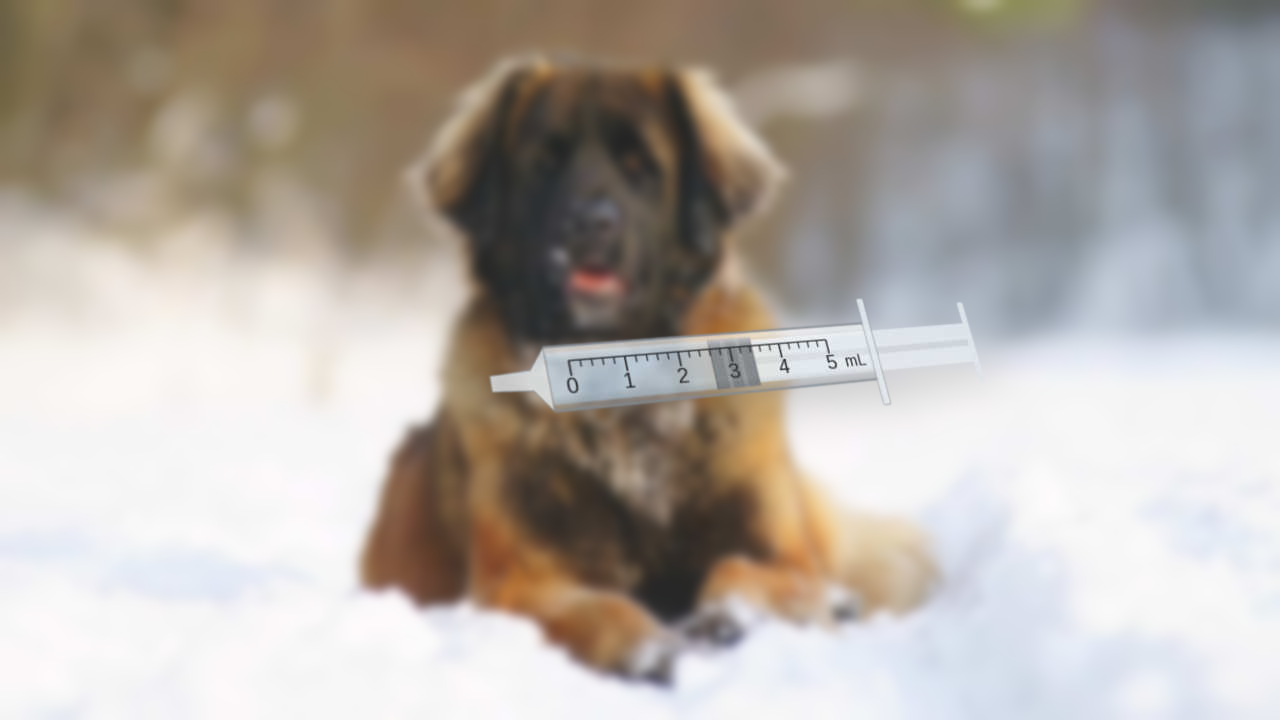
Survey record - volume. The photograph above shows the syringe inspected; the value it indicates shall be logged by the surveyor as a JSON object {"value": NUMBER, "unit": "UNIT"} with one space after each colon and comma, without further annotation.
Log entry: {"value": 2.6, "unit": "mL"}
